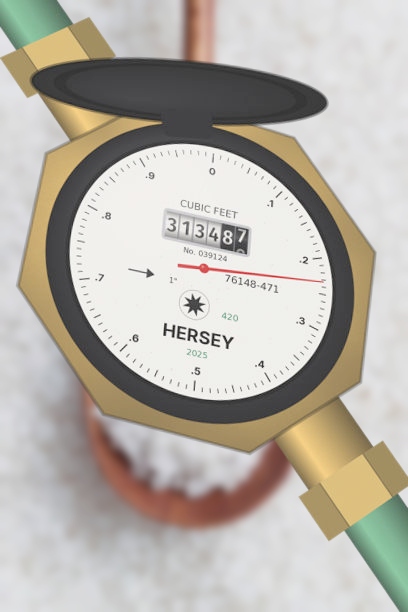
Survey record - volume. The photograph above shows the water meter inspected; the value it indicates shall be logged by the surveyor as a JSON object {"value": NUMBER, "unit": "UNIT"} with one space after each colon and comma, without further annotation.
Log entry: {"value": 313487.23, "unit": "ft³"}
